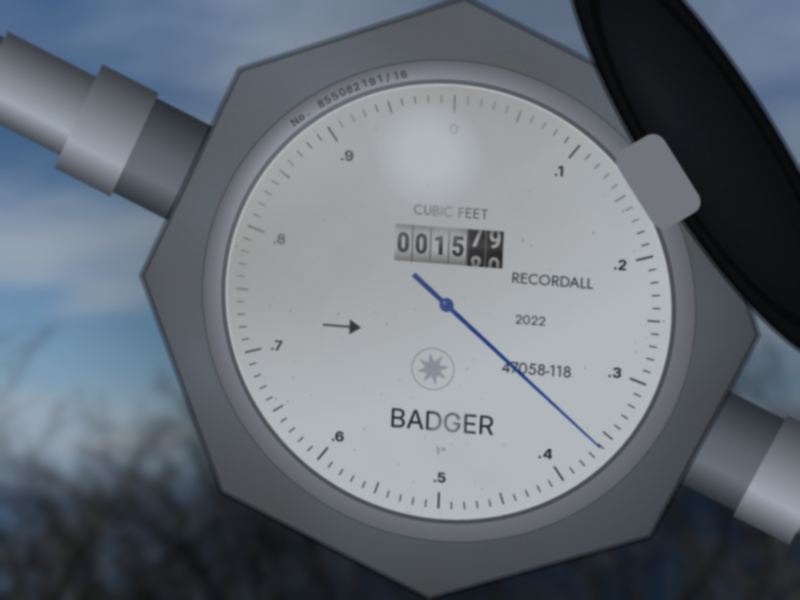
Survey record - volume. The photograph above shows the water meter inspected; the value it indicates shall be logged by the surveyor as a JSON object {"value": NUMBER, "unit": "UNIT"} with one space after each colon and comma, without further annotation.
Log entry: {"value": 1579.36, "unit": "ft³"}
